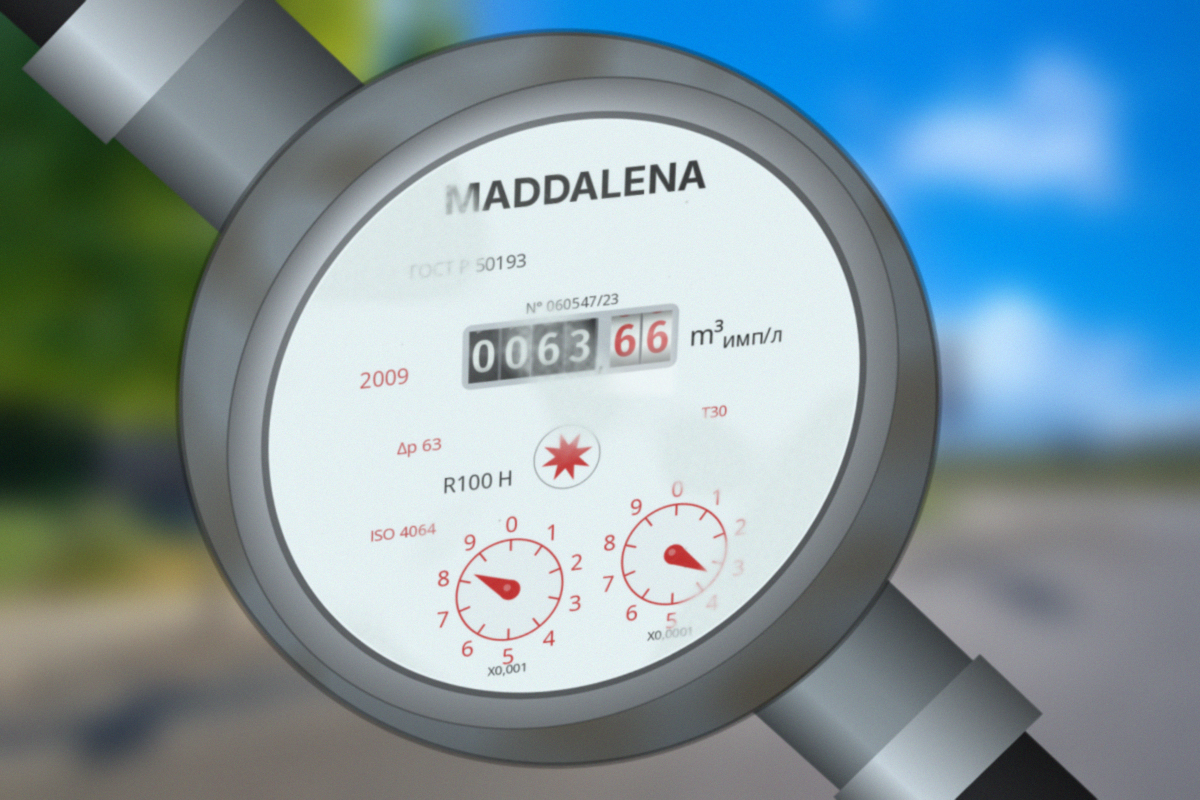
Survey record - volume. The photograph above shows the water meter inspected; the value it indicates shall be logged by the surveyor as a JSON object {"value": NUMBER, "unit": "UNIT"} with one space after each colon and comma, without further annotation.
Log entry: {"value": 63.6683, "unit": "m³"}
